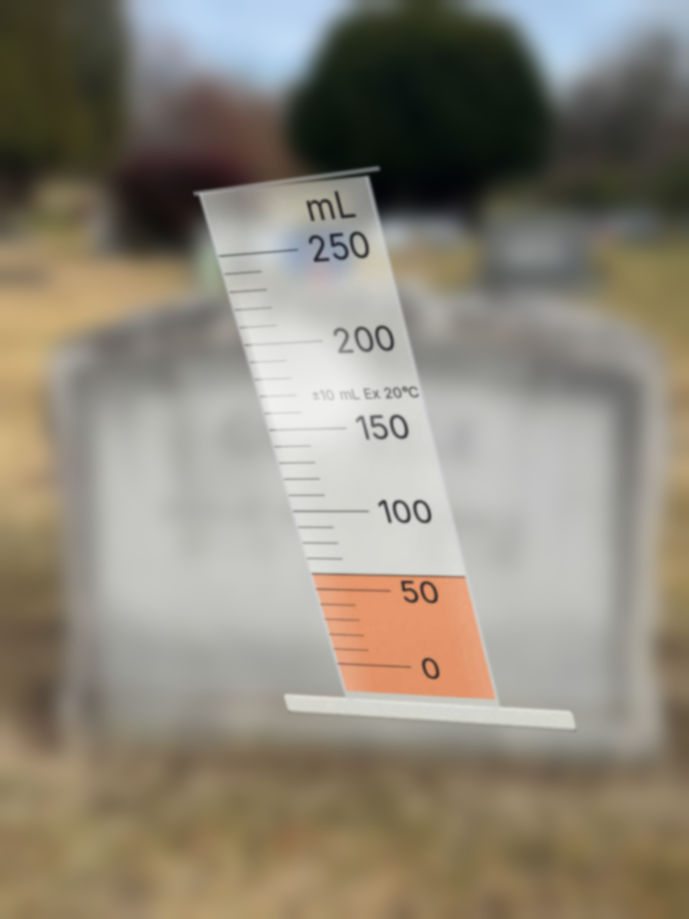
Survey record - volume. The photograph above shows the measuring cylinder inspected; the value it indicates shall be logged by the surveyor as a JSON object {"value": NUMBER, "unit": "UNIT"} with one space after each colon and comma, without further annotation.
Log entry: {"value": 60, "unit": "mL"}
